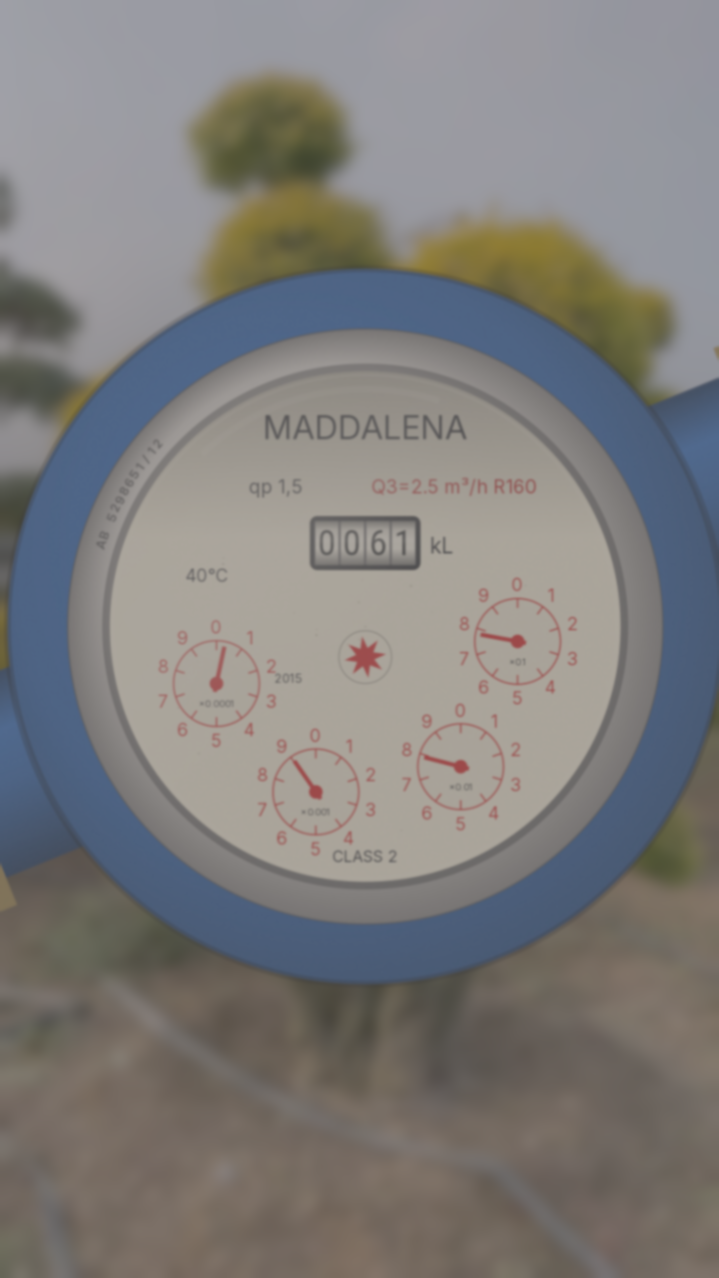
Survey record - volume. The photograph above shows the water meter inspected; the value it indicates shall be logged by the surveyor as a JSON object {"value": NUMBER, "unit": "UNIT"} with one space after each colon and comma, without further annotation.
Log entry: {"value": 61.7790, "unit": "kL"}
